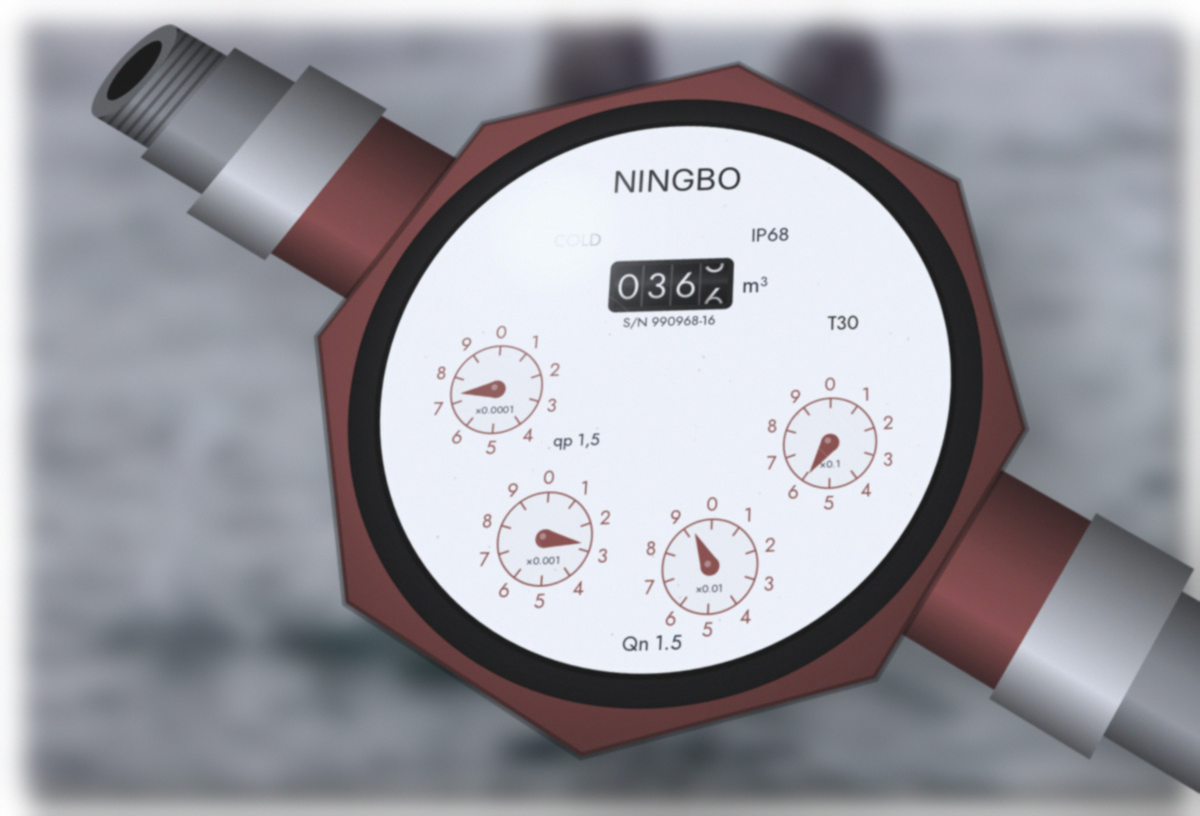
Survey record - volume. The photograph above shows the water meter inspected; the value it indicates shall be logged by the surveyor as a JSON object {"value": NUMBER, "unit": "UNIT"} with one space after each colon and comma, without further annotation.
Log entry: {"value": 365.5927, "unit": "m³"}
